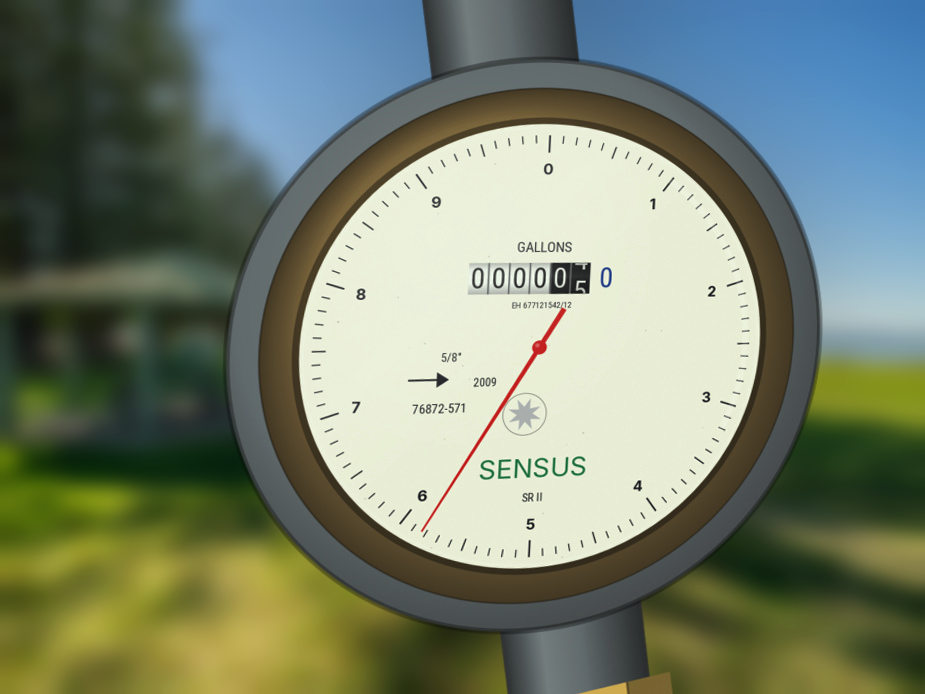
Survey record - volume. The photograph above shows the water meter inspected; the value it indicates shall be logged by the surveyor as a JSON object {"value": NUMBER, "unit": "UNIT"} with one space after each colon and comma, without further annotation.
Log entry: {"value": 45.8, "unit": "gal"}
